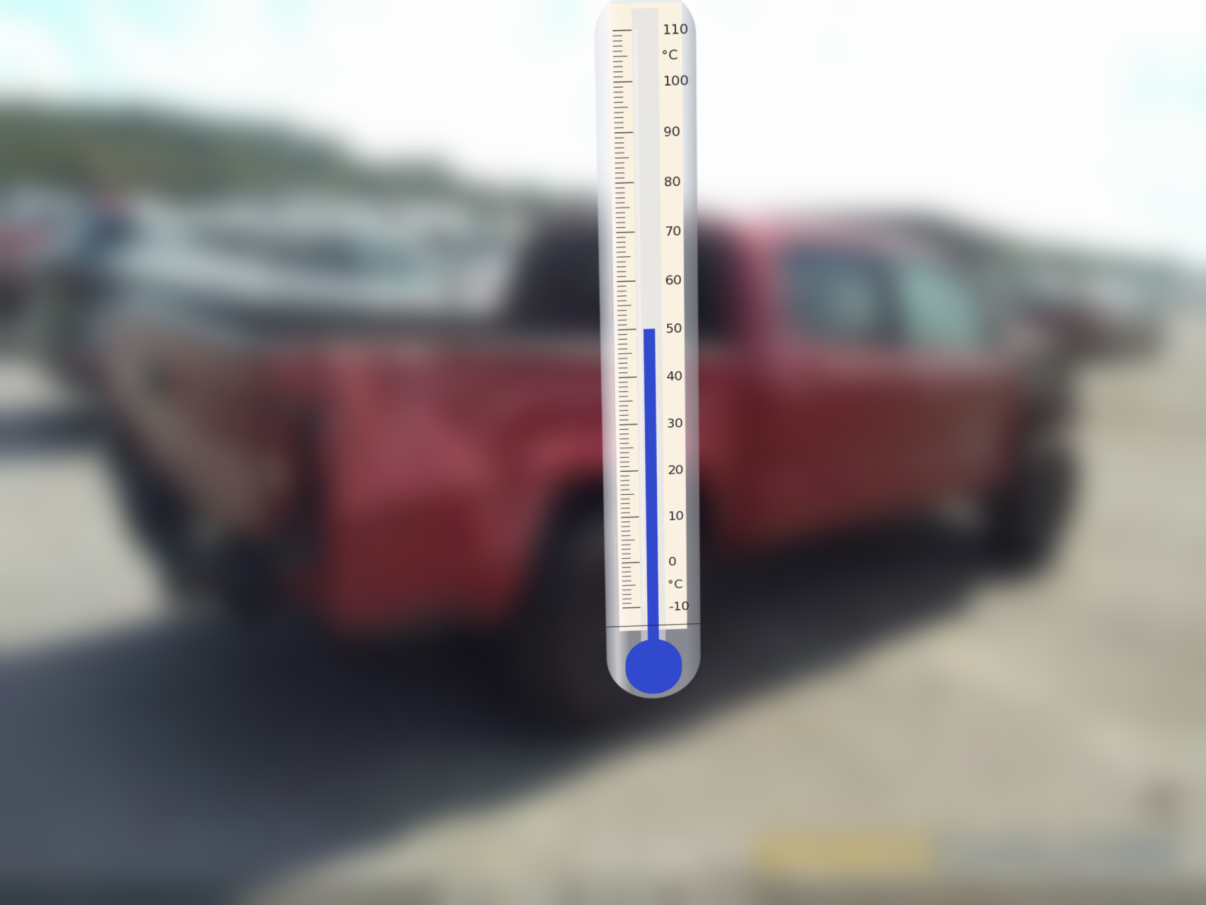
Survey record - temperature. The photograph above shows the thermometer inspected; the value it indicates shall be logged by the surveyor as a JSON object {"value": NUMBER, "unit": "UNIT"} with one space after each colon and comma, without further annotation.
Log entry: {"value": 50, "unit": "°C"}
